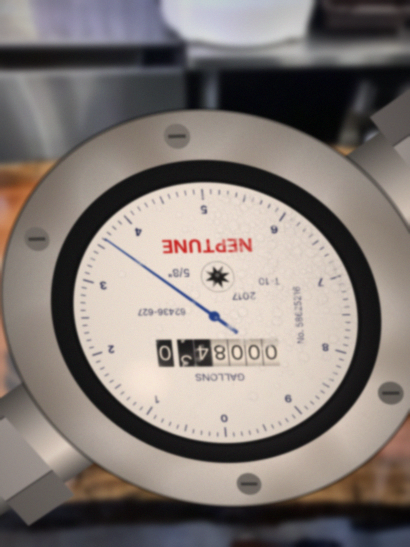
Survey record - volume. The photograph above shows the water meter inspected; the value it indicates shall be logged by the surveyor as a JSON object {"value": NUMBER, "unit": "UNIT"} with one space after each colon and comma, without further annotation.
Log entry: {"value": 8433.6, "unit": "gal"}
